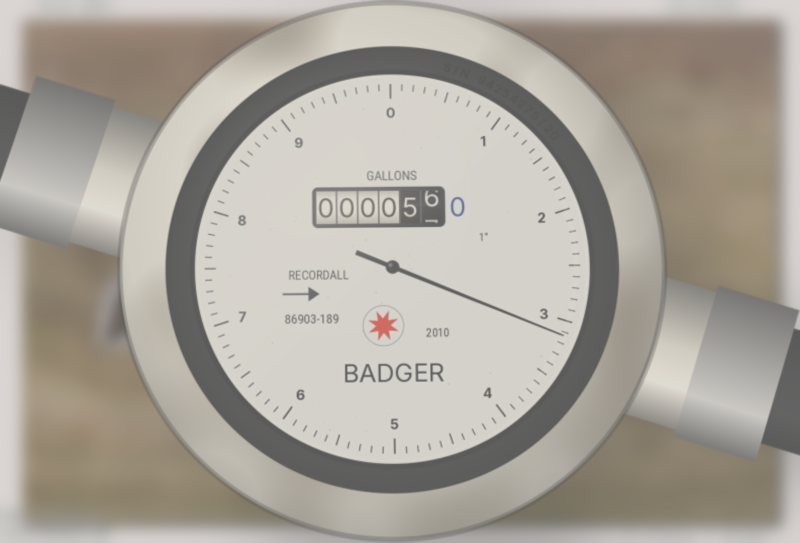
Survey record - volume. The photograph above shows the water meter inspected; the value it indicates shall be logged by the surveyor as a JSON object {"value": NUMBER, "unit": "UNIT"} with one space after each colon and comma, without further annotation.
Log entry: {"value": 563.1, "unit": "gal"}
